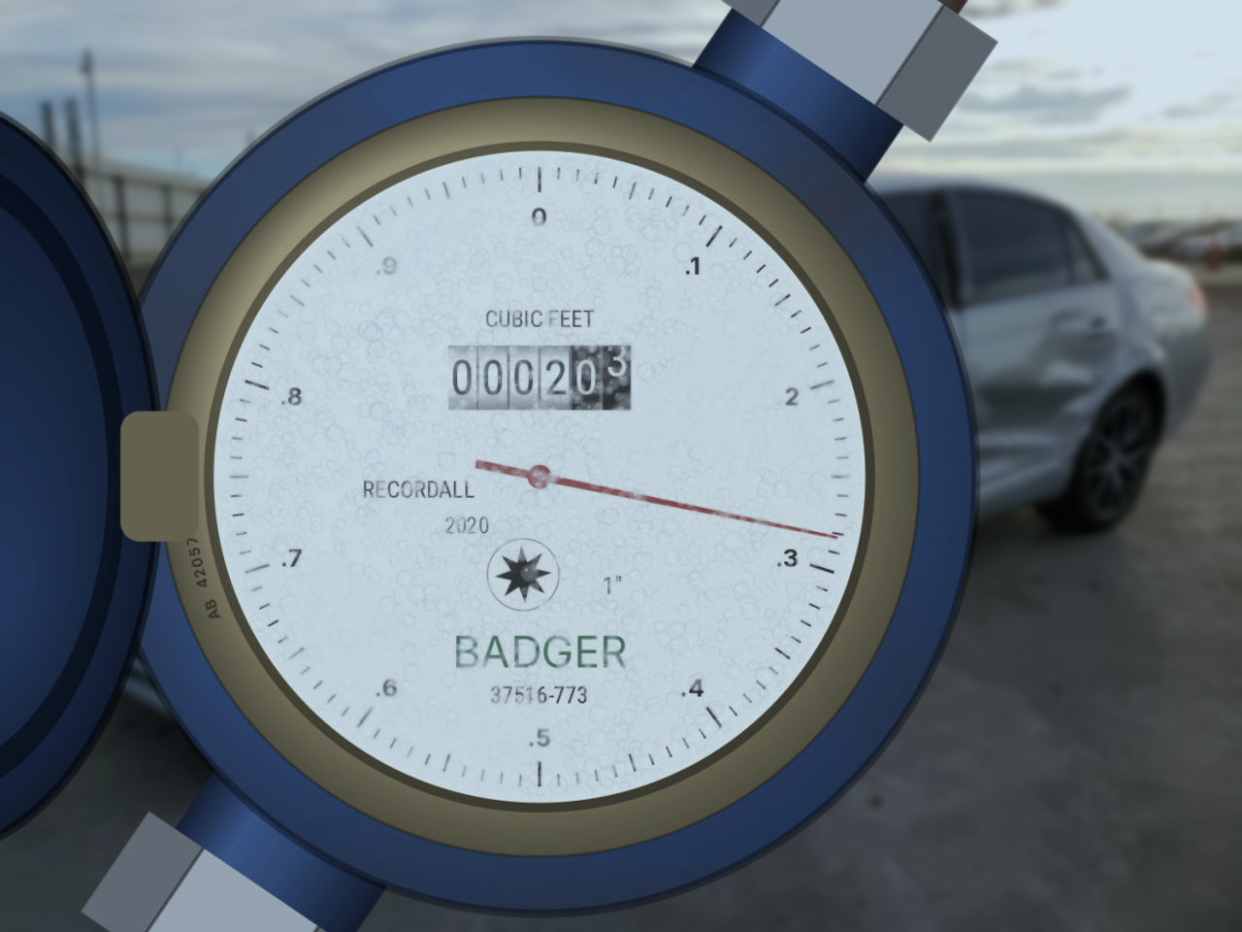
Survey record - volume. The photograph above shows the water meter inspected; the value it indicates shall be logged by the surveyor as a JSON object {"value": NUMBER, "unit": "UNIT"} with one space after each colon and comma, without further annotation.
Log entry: {"value": 203.28, "unit": "ft³"}
